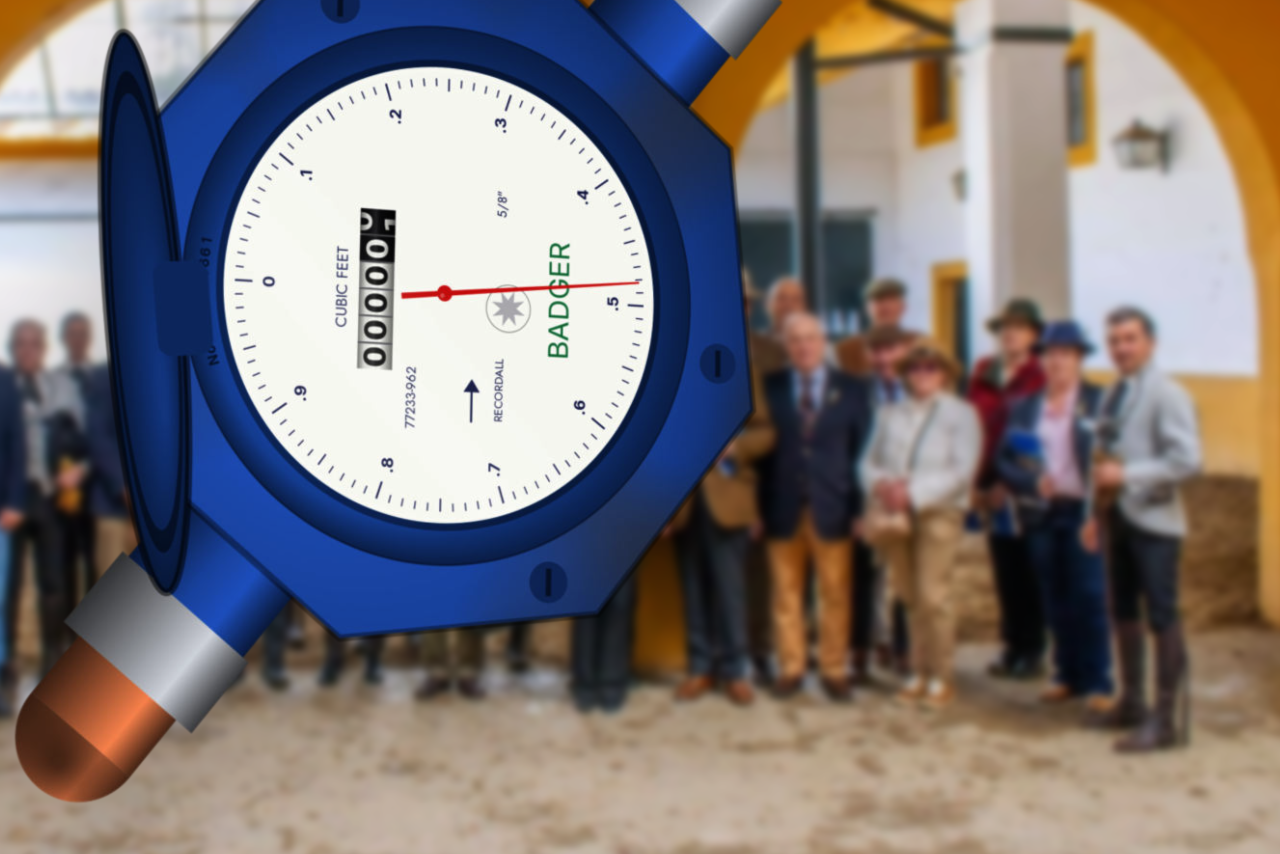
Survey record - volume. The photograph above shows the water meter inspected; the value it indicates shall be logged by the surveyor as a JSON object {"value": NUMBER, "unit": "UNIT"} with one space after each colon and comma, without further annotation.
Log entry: {"value": 0.48, "unit": "ft³"}
